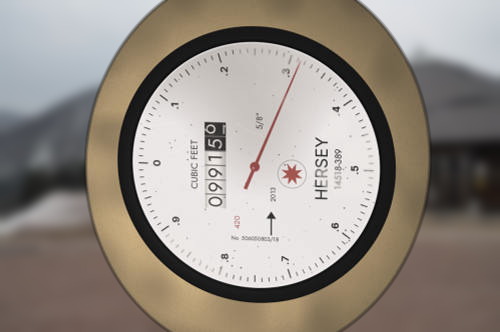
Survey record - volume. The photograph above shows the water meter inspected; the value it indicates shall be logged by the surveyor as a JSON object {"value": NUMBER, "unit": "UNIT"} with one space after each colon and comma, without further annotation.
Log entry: {"value": 99156.31, "unit": "ft³"}
